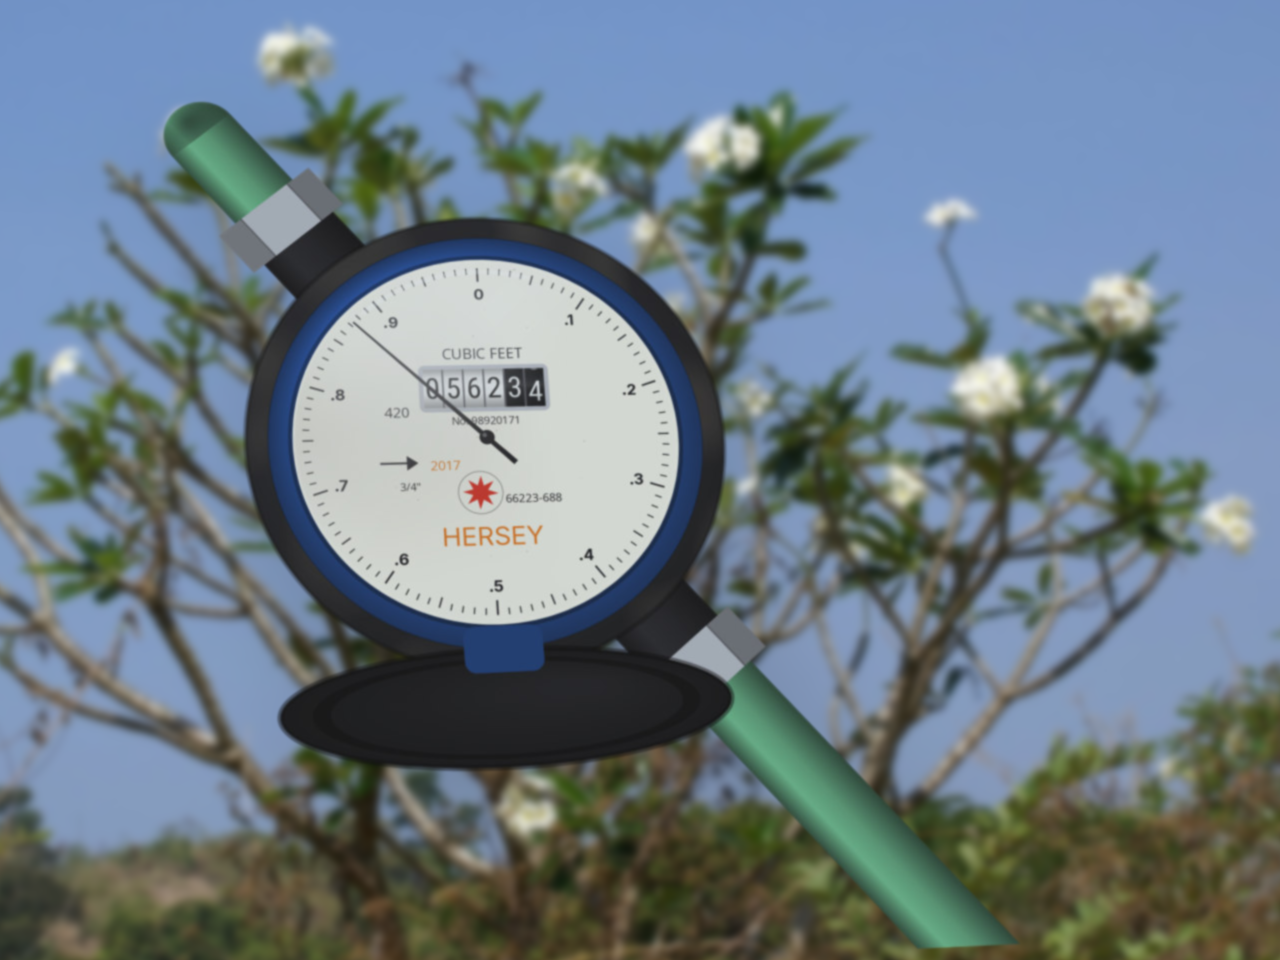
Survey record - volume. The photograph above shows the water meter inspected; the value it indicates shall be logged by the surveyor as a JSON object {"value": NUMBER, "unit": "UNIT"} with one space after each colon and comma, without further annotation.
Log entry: {"value": 56233.87, "unit": "ft³"}
